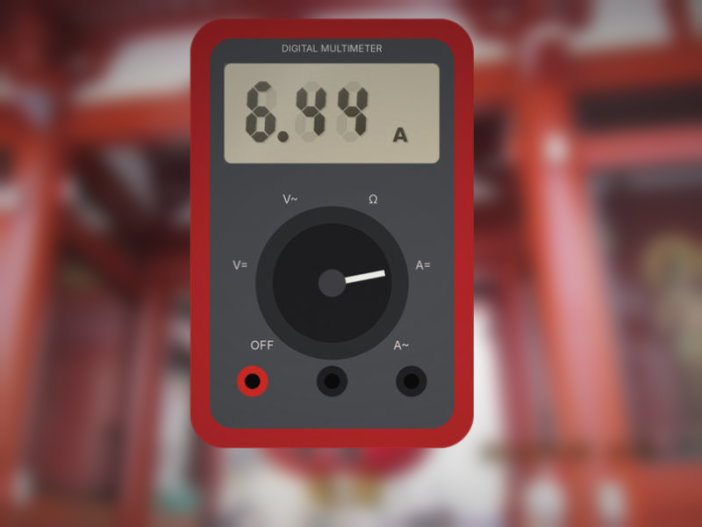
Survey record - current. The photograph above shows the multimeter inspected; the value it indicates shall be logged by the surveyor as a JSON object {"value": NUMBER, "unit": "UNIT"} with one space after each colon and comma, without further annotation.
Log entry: {"value": 6.44, "unit": "A"}
